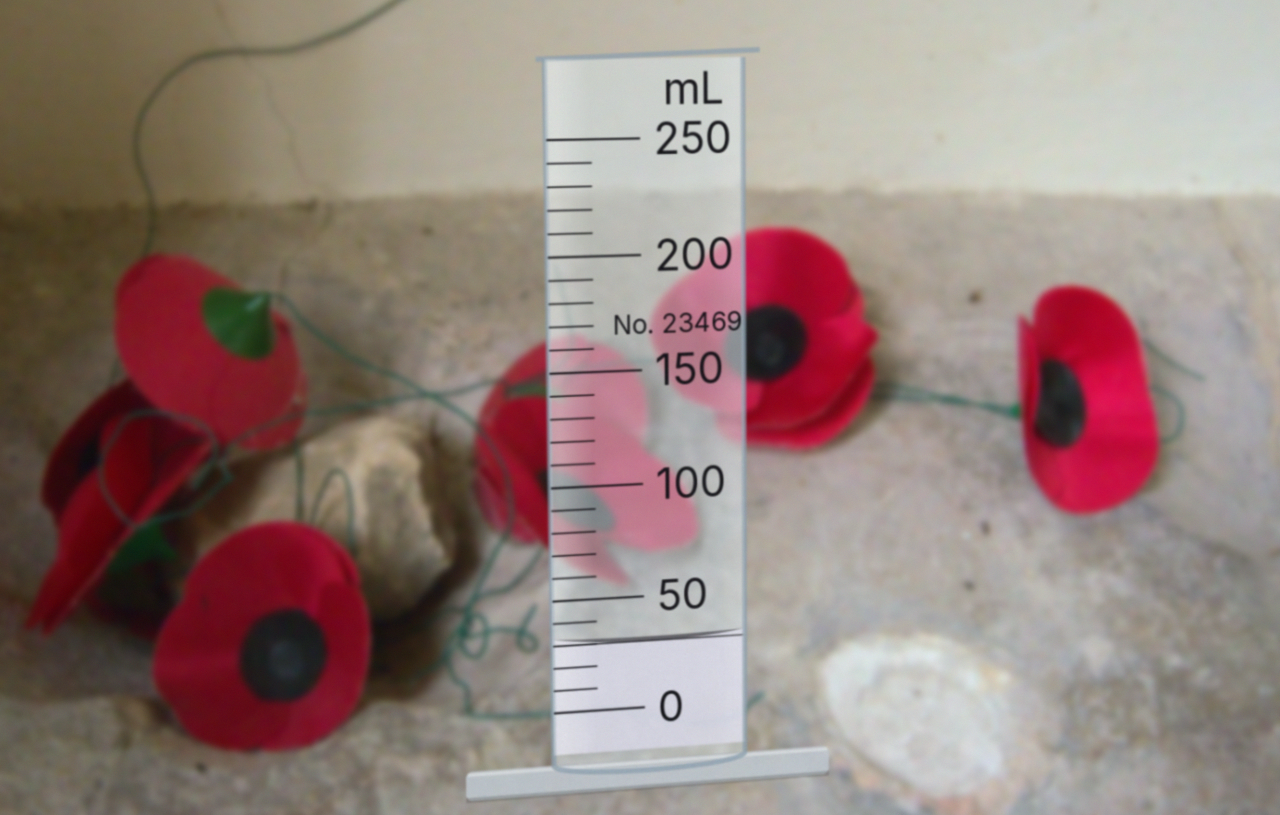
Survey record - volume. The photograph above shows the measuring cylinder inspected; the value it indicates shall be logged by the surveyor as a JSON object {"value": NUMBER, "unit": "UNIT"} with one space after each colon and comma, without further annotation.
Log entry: {"value": 30, "unit": "mL"}
